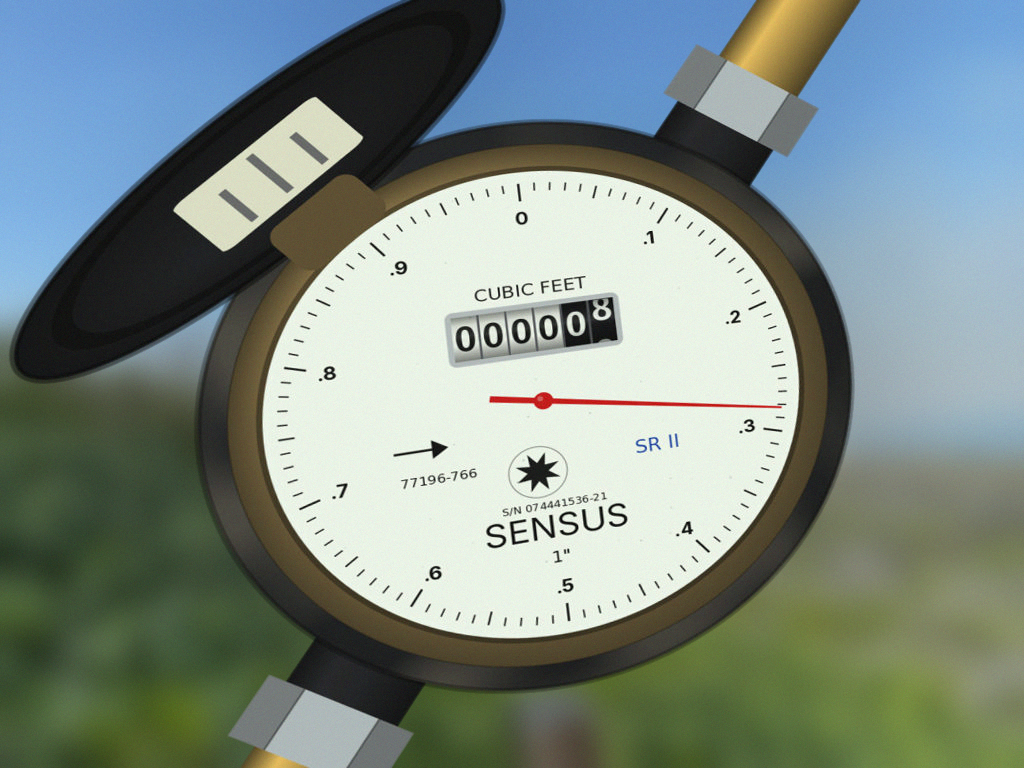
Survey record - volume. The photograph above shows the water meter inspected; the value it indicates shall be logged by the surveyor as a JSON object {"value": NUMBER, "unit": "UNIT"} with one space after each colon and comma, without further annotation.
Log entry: {"value": 8.28, "unit": "ft³"}
